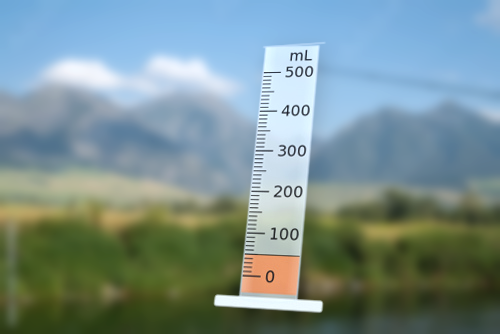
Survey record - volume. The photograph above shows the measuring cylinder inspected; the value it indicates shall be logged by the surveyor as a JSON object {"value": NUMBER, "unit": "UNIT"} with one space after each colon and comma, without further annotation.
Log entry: {"value": 50, "unit": "mL"}
